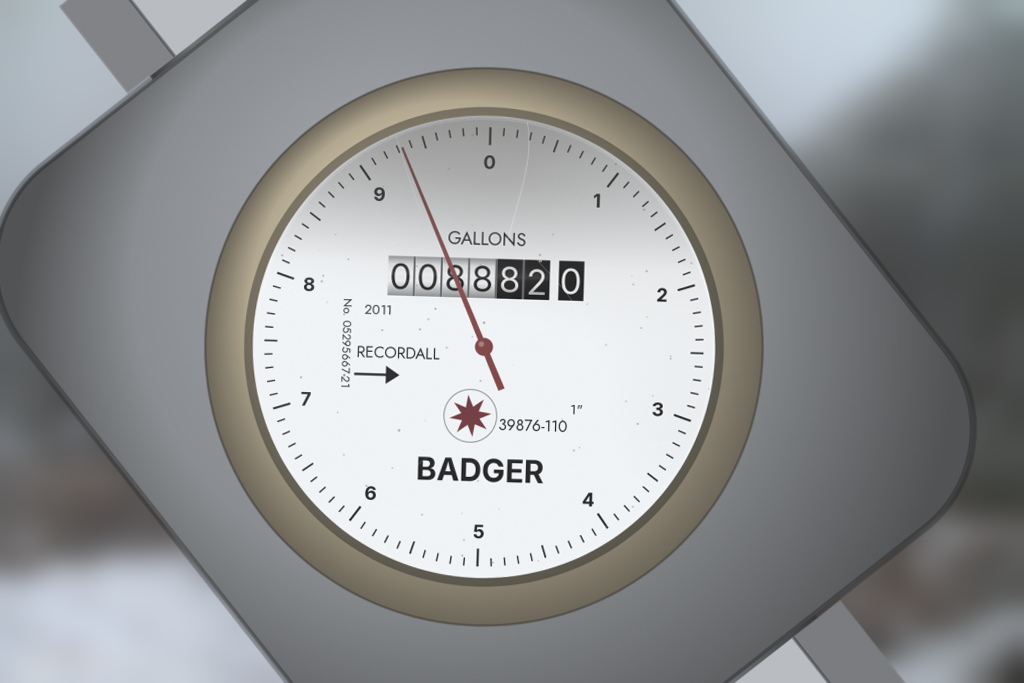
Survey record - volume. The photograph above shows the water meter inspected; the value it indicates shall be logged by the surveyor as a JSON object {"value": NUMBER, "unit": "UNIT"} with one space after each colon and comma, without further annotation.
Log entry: {"value": 88819.3, "unit": "gal"}
